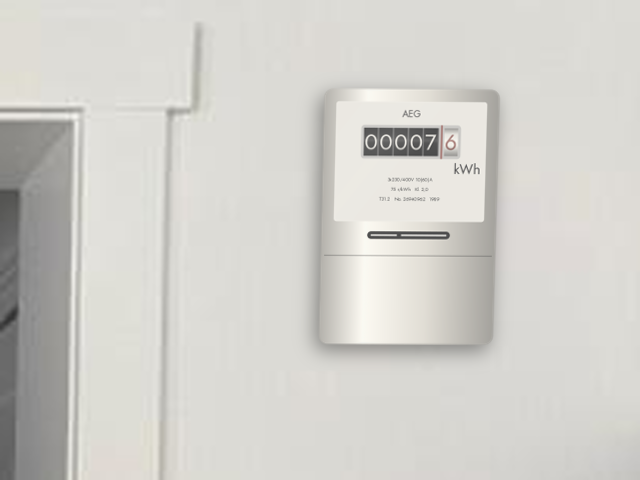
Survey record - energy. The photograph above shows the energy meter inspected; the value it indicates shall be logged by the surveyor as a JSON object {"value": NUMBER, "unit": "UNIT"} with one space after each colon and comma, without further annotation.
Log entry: {"value": 7.6, "unit": "kWh"}
